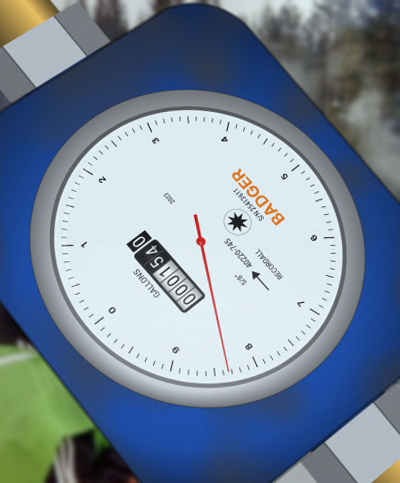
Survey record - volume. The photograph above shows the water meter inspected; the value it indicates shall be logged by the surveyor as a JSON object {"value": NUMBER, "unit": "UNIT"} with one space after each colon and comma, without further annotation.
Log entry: {"value": 1538.3, "unit": "gal"}
